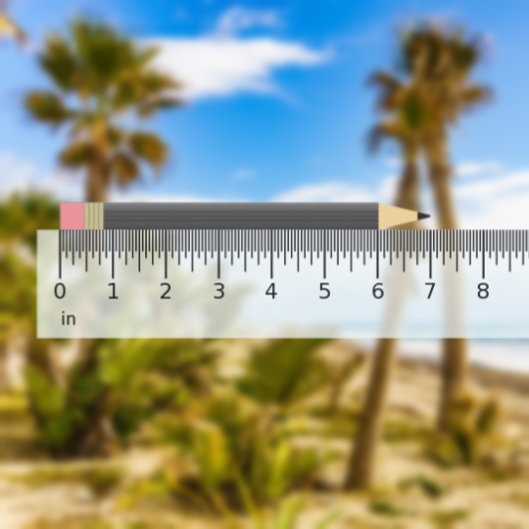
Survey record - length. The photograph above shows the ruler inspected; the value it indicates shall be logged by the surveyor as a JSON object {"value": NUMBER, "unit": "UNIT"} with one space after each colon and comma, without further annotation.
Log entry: {"value": 7, "unit": "in"}
